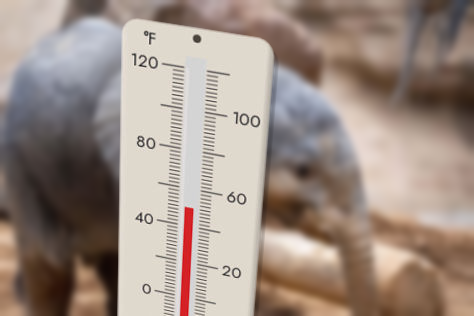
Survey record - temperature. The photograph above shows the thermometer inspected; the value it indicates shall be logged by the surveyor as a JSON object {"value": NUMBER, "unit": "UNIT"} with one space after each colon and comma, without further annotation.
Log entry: {"value": 50, "unit": "°F"}
